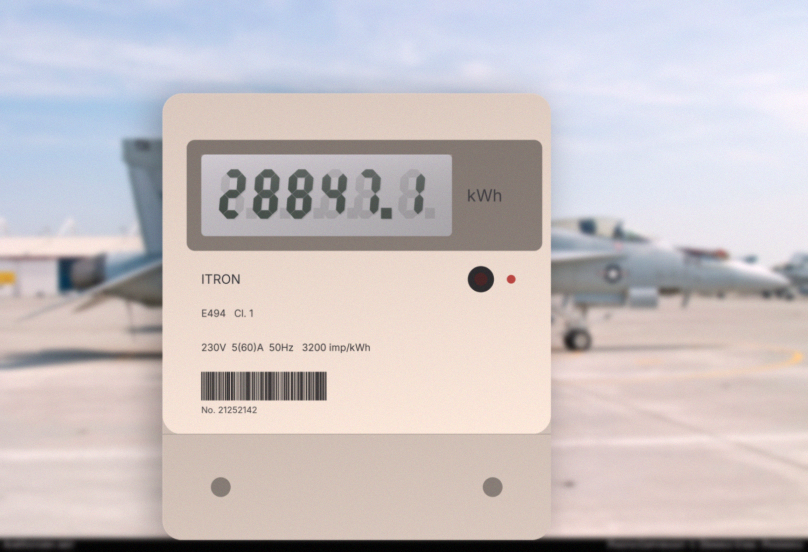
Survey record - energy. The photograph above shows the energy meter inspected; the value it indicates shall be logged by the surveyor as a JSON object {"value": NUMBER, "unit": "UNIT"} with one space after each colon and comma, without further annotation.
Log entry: {"value": 28847.1, "unit": "kWh"}
